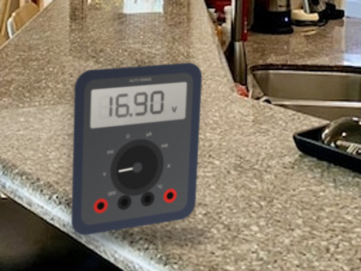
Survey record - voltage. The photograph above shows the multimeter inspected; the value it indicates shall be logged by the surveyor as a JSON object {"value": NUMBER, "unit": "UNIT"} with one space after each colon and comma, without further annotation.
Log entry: {"value": 16.90, "unit": "V"}
